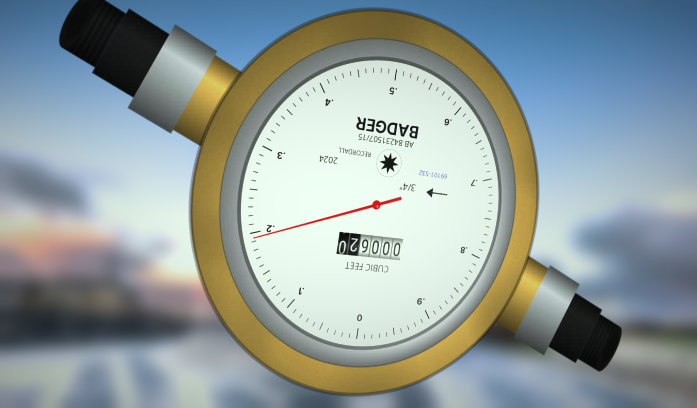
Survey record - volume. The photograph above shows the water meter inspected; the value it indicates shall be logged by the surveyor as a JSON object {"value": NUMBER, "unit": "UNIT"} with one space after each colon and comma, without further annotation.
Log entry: {"value": 620.19, "unit": "ft³"}
